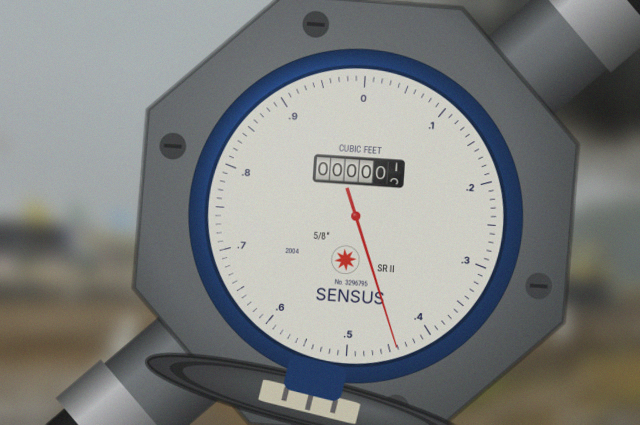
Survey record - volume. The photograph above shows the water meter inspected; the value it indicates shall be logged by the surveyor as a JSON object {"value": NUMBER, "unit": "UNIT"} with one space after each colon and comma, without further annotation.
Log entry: {"value": 1.44, "unit": "ft³"}
